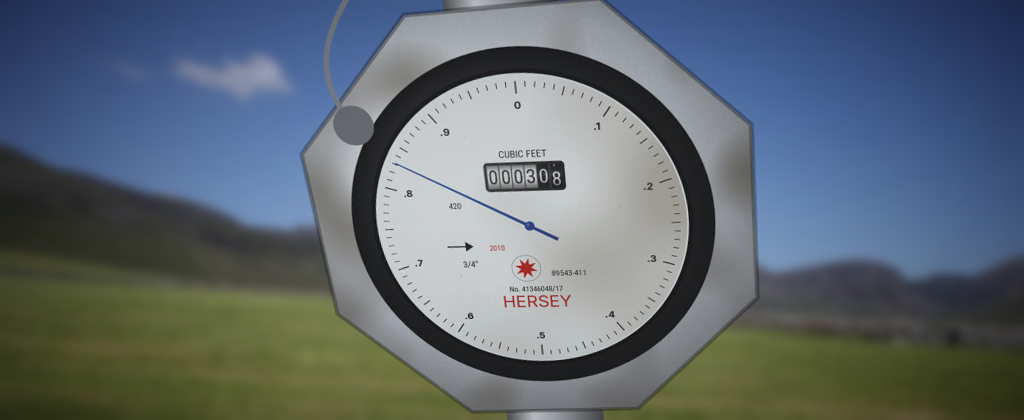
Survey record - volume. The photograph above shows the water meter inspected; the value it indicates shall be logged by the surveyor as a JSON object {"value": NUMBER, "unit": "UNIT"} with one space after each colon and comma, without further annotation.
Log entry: {"value": 307.83, "unit": "ft³"}
